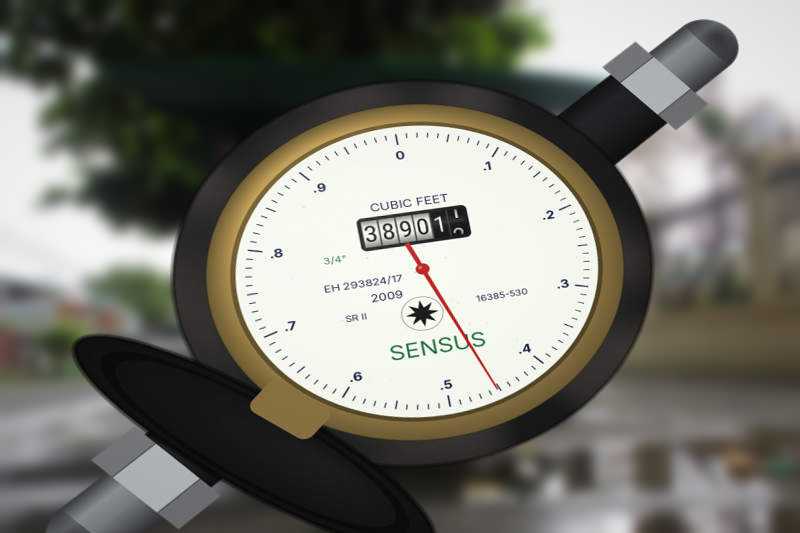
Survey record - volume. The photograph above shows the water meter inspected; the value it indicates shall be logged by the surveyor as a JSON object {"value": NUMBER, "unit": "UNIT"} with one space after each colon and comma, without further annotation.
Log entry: {"value": 389011.45, "unit": "ft³"}
